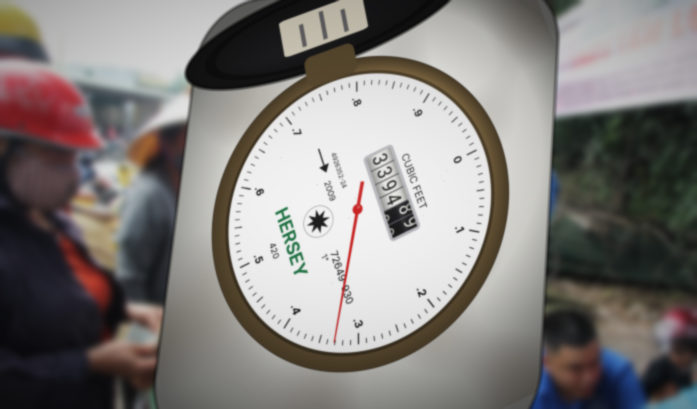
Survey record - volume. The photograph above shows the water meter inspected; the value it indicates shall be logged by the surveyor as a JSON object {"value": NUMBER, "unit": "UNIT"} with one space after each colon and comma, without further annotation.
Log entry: {"value": 339489.33, "unit": "ft³"}
